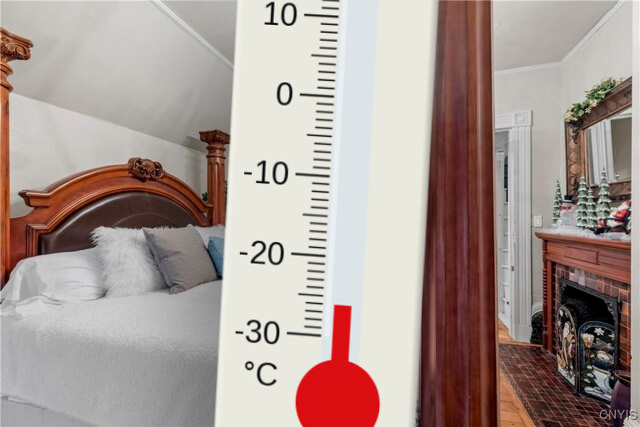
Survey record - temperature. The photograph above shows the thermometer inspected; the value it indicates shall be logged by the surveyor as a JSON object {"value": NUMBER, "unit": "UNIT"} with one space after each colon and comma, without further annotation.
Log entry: {"value": -26, "unit": "°C"}
